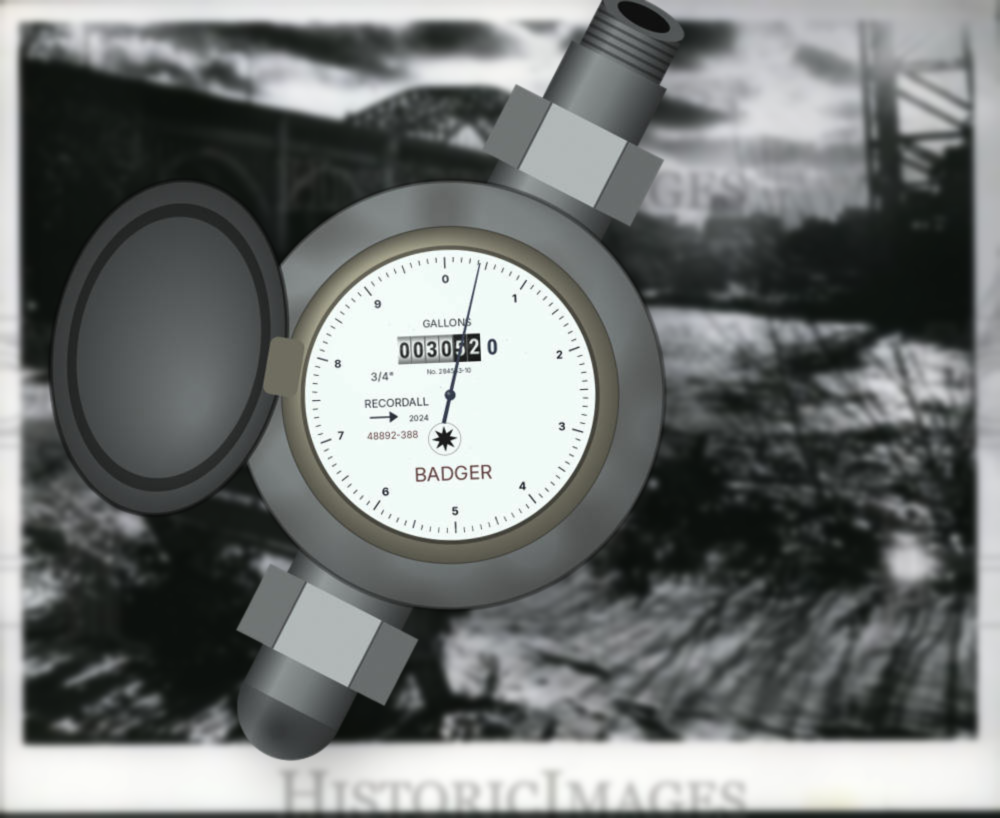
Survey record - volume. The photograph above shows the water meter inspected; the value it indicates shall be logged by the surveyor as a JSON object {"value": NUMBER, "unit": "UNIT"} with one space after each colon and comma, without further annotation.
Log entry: {"value": 30520.4, "unit": "gal"}
